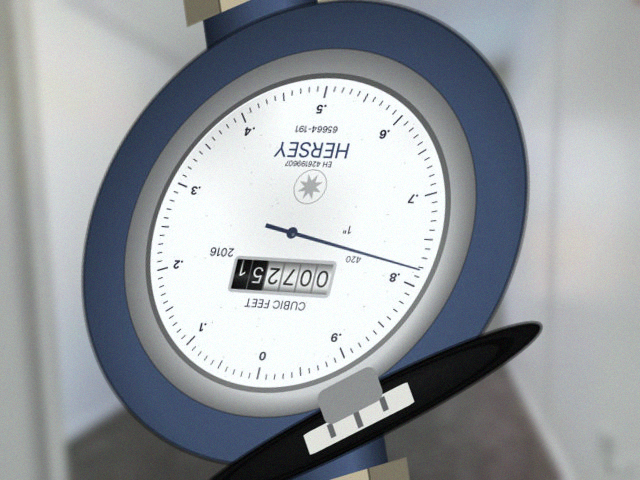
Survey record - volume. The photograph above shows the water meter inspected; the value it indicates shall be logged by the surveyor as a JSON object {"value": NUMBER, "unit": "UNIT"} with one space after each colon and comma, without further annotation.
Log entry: {"value": 7250.78, "unit": "ft³"}
